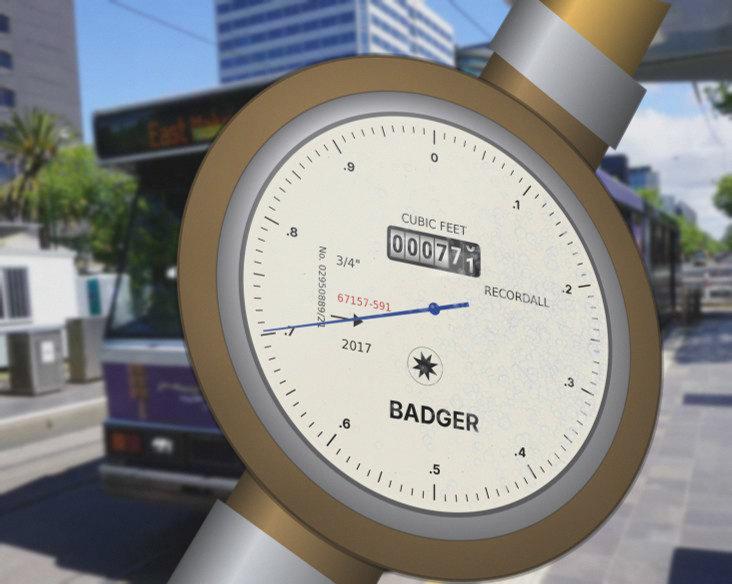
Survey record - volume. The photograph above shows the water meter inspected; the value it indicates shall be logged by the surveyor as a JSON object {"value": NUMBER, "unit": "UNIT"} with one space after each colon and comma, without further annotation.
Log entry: {"value": 770.70, "unit": "ft³"}
